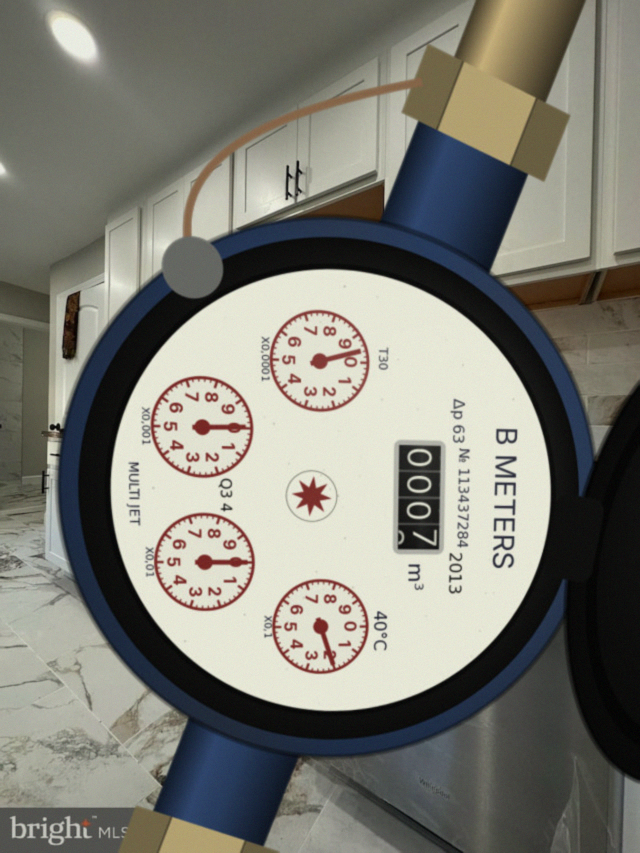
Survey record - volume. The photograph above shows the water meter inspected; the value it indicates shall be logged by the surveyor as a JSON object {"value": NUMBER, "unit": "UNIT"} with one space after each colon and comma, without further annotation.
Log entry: {"value": 7.1999, "unit": "m³"}
